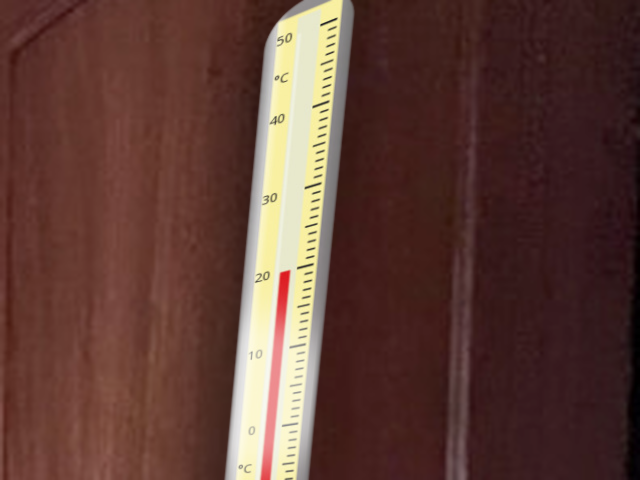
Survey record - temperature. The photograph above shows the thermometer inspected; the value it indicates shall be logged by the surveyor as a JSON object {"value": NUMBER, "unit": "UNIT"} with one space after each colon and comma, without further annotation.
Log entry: {"value": 20, "unit": "°C"}
